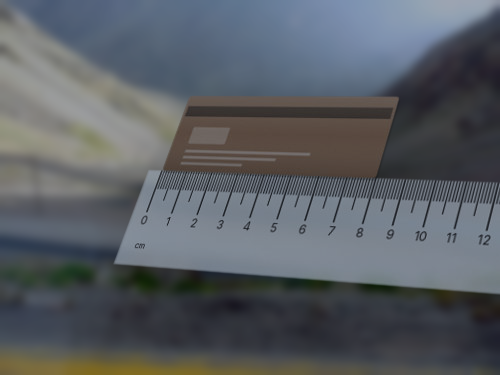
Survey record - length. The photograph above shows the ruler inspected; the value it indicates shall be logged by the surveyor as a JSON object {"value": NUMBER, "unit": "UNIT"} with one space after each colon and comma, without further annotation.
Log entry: {"value": 8, "unit": "cm"}
